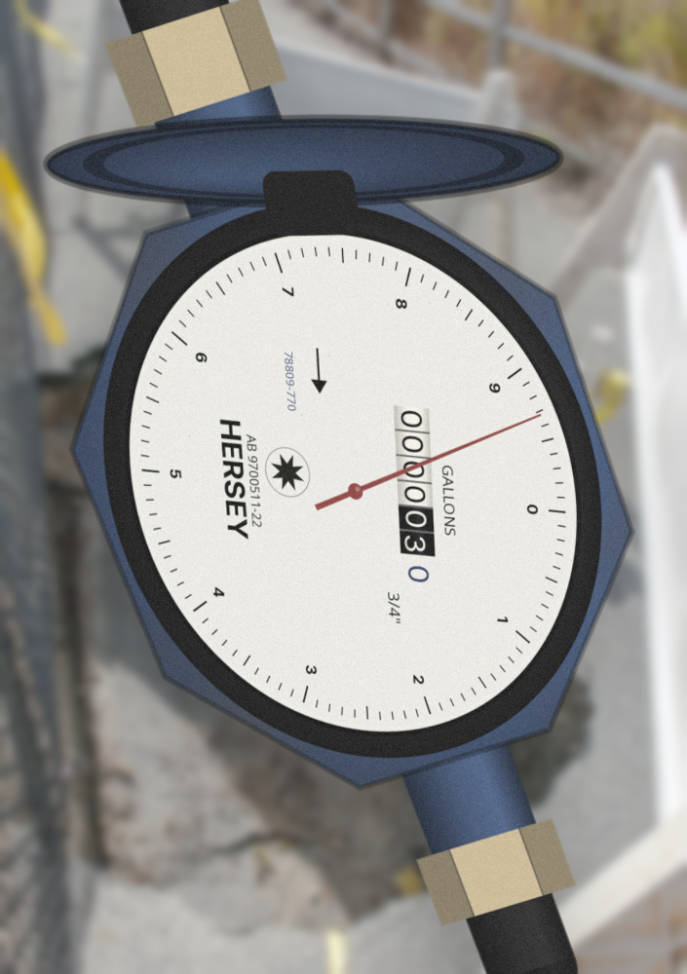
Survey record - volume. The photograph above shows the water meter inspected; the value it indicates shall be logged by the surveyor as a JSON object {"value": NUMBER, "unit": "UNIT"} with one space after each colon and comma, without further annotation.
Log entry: {"value": 29.3, "unit": "gal"}
